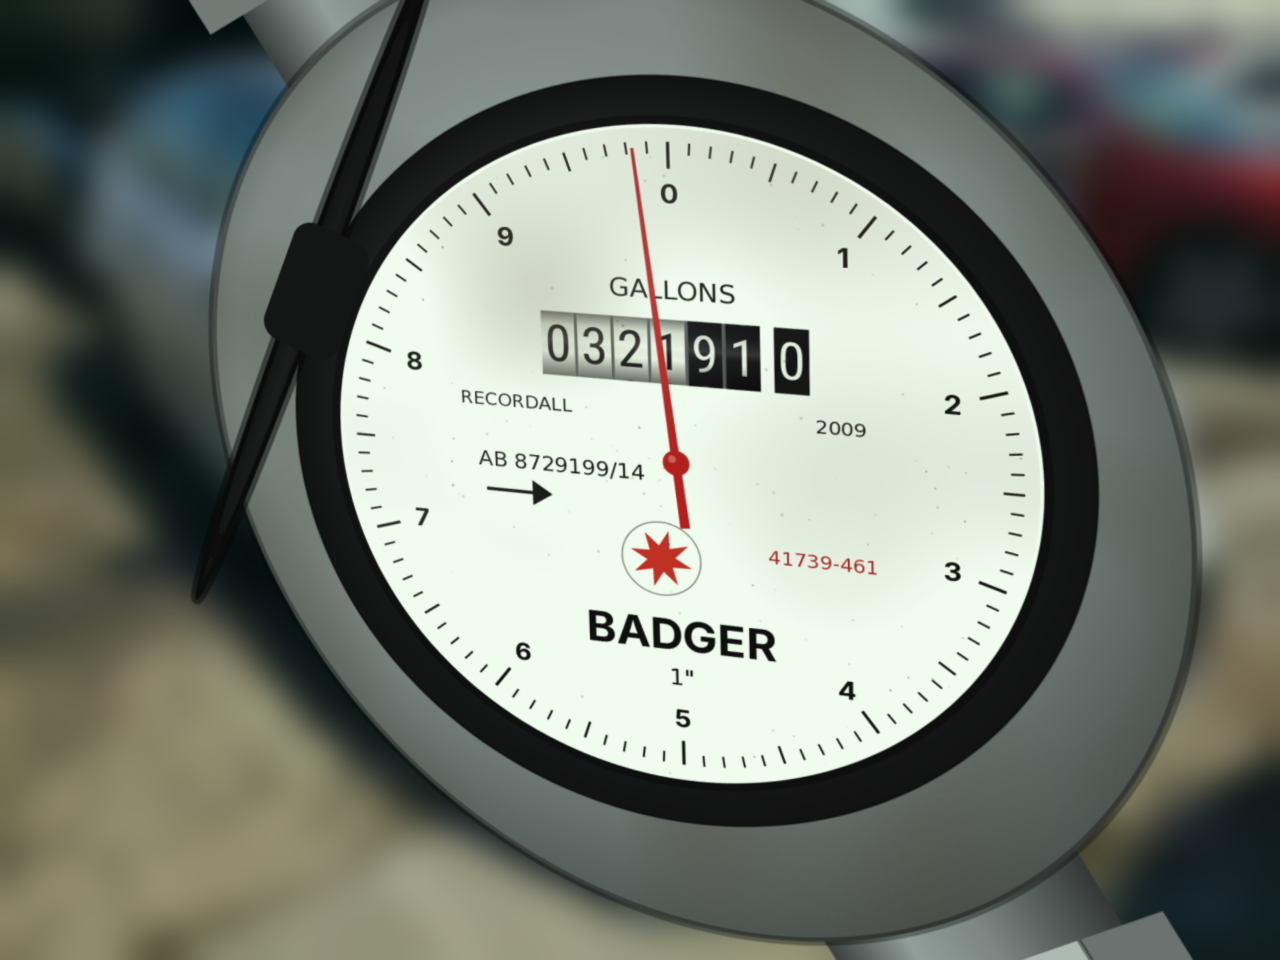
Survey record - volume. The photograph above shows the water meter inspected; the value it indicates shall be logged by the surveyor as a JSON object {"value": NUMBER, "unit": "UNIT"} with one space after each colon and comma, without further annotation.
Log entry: {"value": 321909.8, "unit": "gal"}
